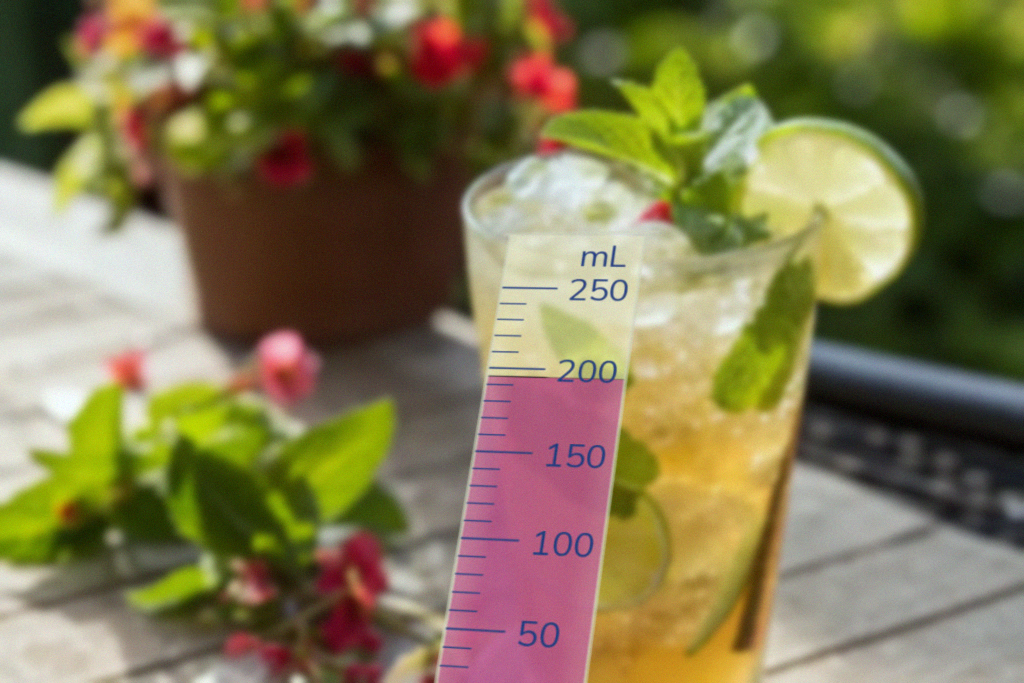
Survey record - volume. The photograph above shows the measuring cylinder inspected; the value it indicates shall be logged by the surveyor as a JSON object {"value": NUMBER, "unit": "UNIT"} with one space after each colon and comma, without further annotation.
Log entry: {"value": 195, "unit": "mL"}
